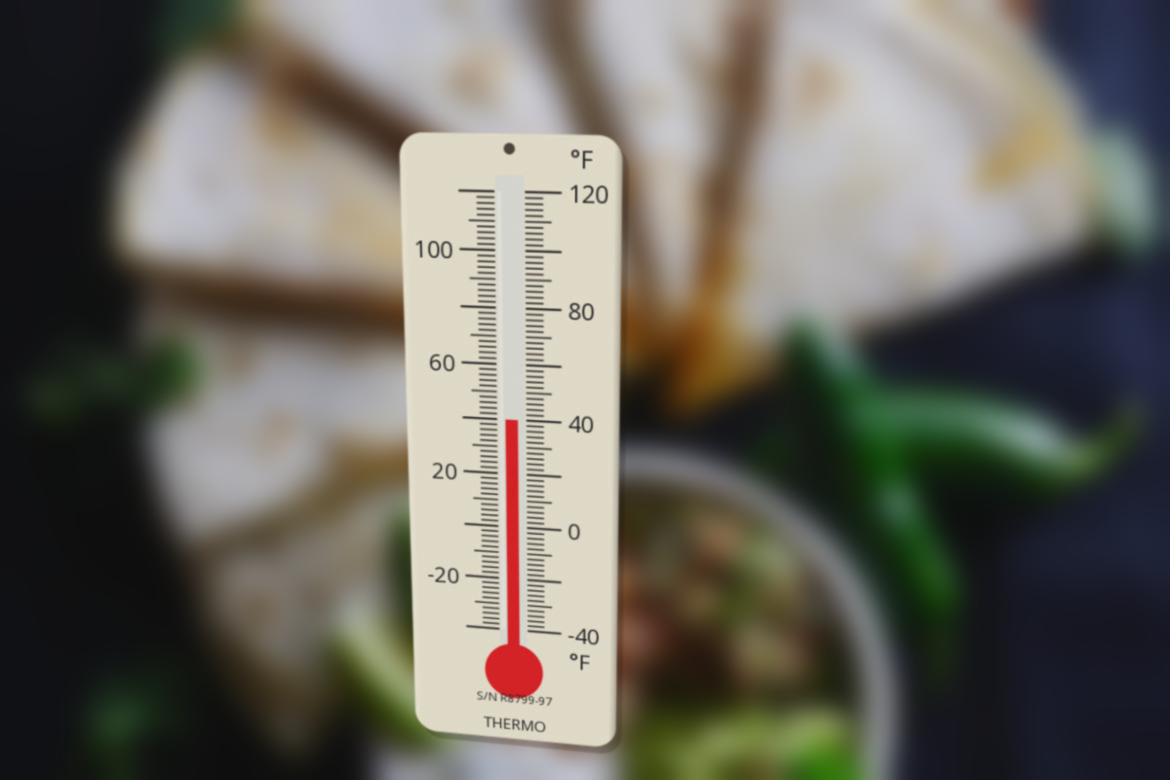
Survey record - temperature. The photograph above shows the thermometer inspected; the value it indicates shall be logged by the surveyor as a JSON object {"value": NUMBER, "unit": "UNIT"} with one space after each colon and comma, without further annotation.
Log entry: {"value": 40, "unit": "°F"}
